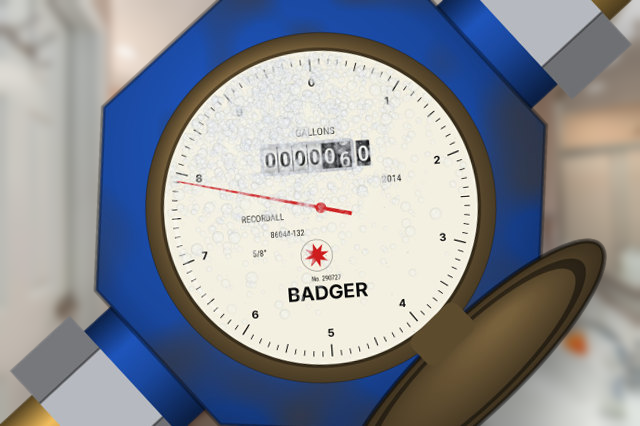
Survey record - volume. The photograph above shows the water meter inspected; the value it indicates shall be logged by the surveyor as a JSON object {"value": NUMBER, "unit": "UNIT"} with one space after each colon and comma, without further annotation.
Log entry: {"value": 57.9, "unit": "gal"}
